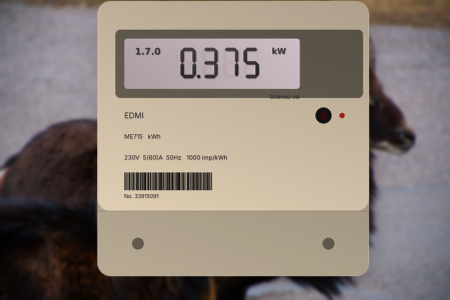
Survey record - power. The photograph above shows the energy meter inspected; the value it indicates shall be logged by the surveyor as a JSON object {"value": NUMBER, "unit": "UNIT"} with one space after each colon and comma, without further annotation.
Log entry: {"value": 0.375, "unit": "kW"}
